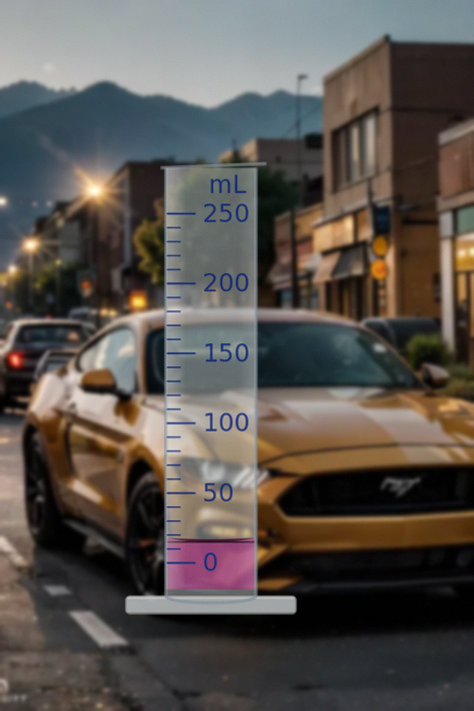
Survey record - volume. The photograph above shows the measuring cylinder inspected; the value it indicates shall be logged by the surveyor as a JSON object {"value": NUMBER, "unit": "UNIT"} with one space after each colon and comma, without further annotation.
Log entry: {"value": 15, "unit": "mL"}
